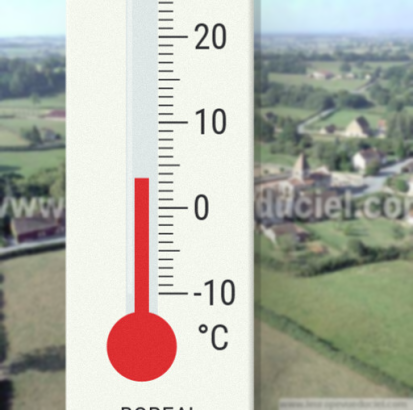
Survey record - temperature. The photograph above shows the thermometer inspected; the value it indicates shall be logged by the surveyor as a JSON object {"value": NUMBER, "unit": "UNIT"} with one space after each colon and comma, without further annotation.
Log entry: {"value": 3.5, "unit": "°C"}
